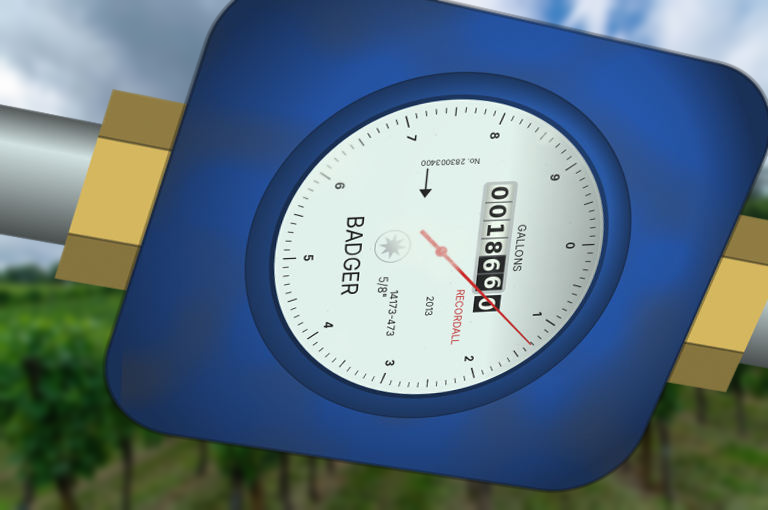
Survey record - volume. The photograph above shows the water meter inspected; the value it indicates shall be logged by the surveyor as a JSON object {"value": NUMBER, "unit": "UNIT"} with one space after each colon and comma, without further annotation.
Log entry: {"value": 18661.3, "unit": "gal"}
